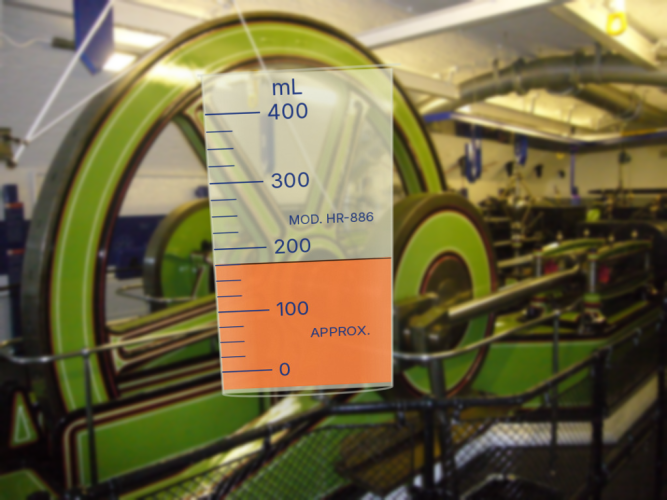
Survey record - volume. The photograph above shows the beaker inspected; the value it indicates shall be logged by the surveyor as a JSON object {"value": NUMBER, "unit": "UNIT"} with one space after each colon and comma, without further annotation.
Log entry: {"value": 175, "unit": "mL"}
